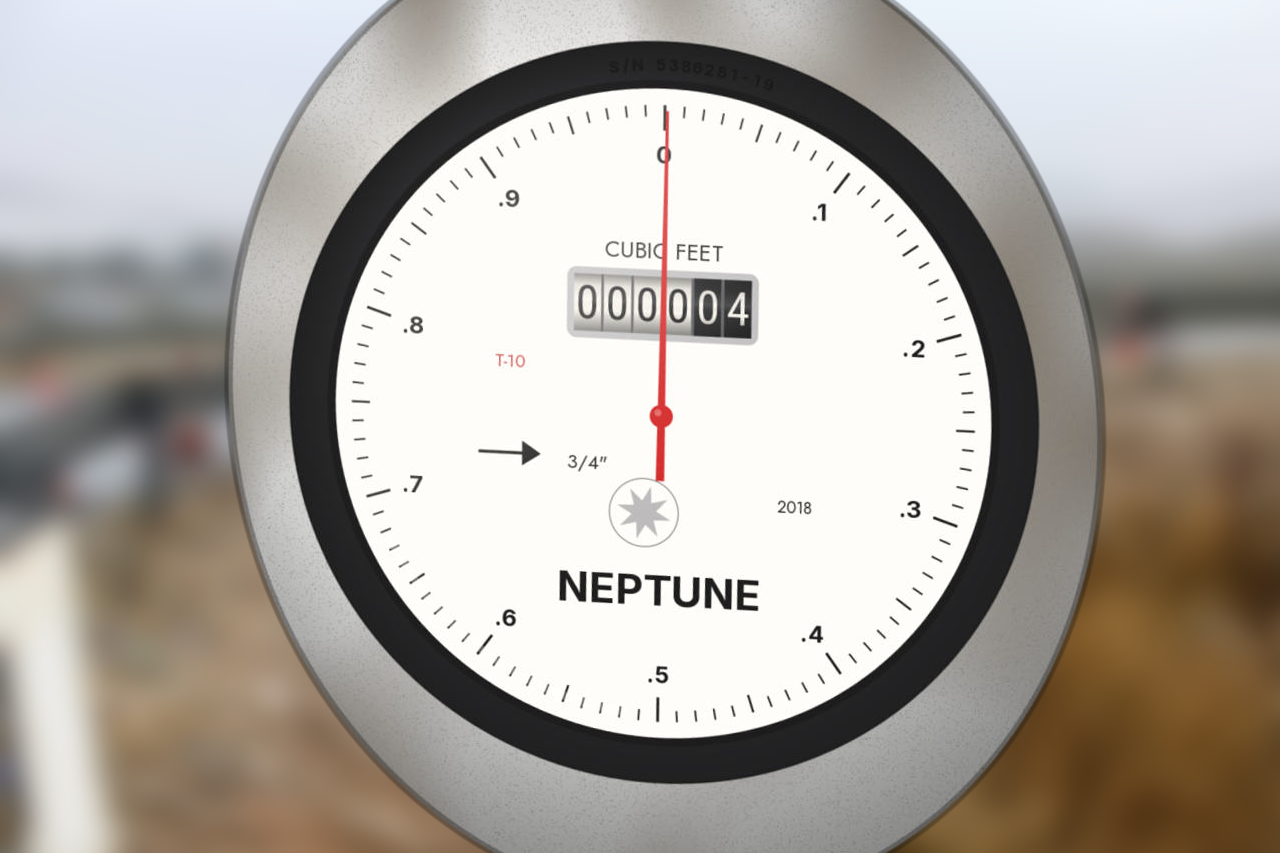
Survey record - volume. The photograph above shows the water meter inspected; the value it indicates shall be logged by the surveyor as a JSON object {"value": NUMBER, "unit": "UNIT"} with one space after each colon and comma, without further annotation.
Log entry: {"value": 4.00, "unit": "ft³"}
